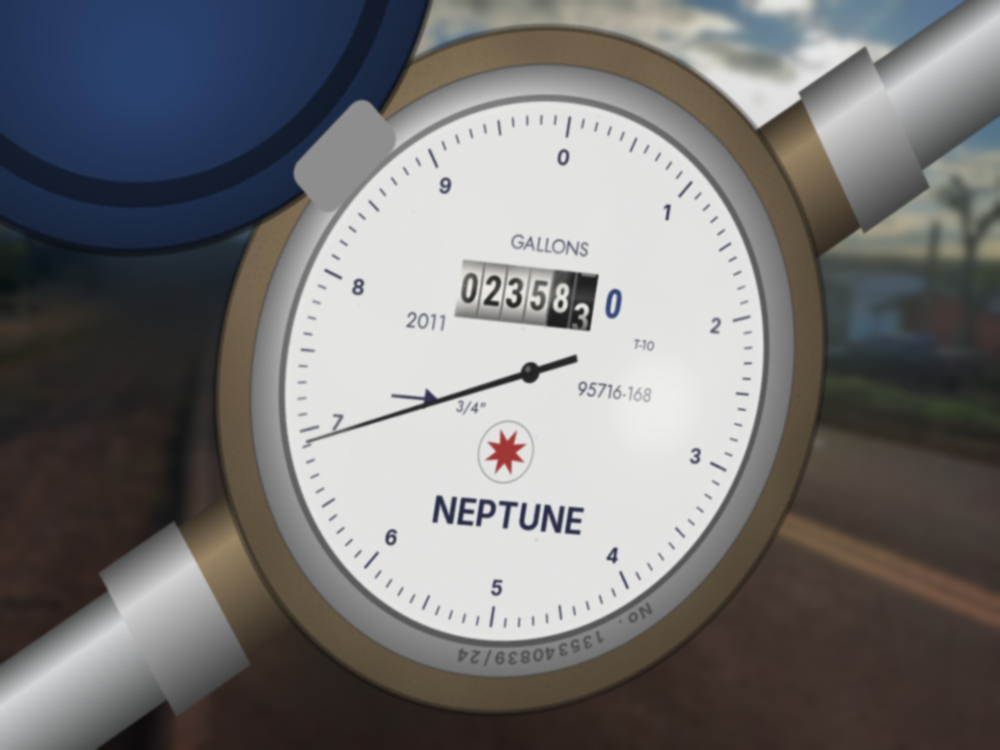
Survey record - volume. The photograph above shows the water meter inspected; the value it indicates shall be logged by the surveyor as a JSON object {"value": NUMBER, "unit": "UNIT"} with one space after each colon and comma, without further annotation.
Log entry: {"value": 235826.9, "unit": "gal"}
